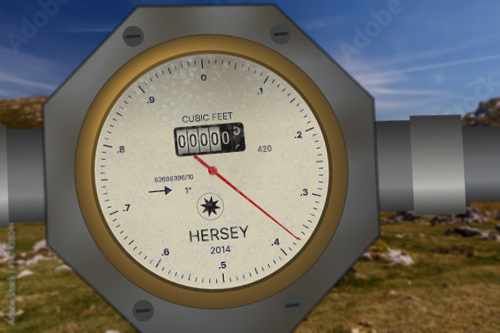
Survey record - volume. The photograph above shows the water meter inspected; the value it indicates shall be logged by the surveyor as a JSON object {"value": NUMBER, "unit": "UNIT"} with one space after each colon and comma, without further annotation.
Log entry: {"value": 5.37, "unit": "ft³"}
